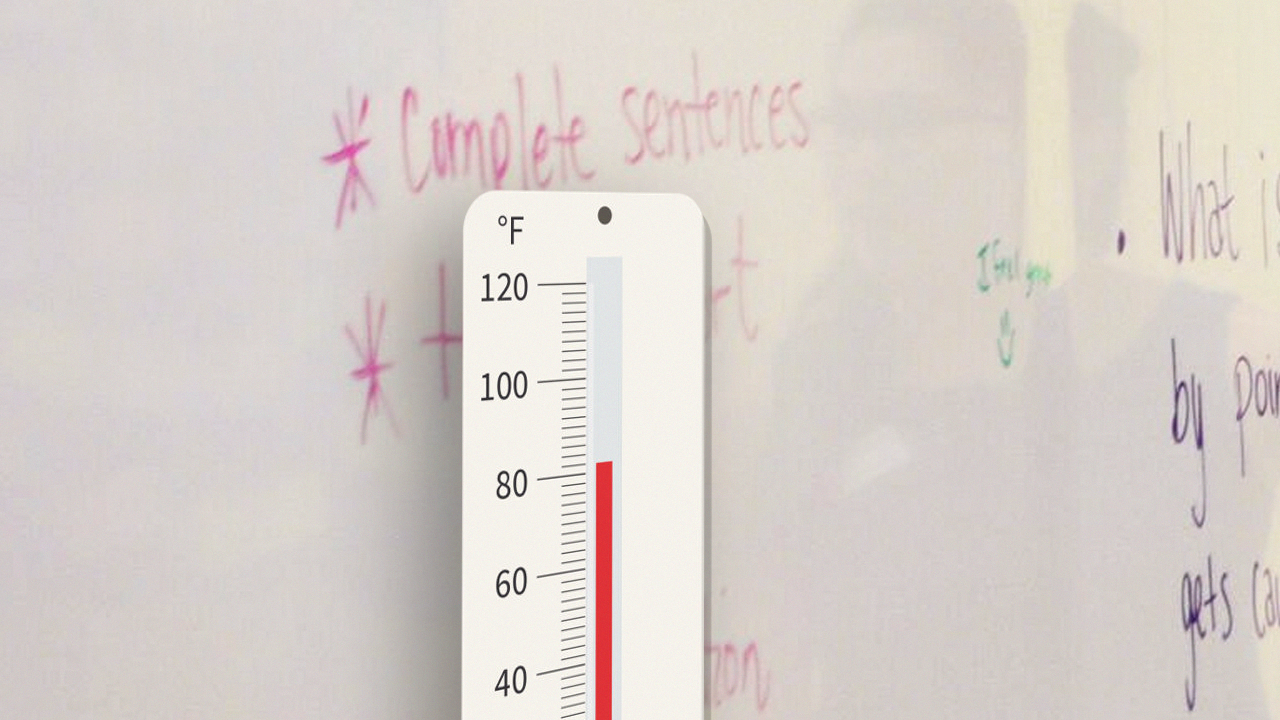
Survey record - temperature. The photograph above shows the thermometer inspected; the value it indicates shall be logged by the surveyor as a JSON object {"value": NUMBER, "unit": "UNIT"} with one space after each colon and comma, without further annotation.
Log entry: {"value": 82, "unit": "°F"}
